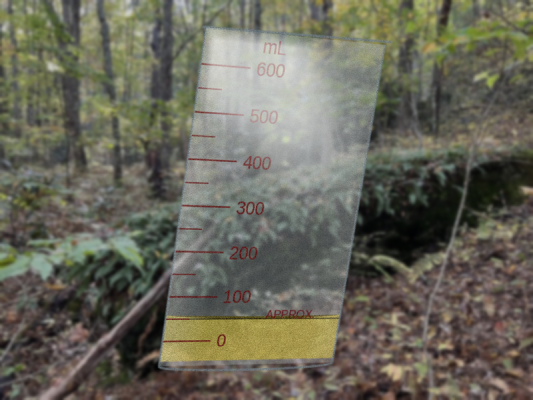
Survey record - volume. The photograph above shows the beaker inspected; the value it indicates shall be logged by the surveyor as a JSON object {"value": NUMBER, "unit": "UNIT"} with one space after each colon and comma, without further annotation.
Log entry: {"value": 50, "unit": "mL"}
